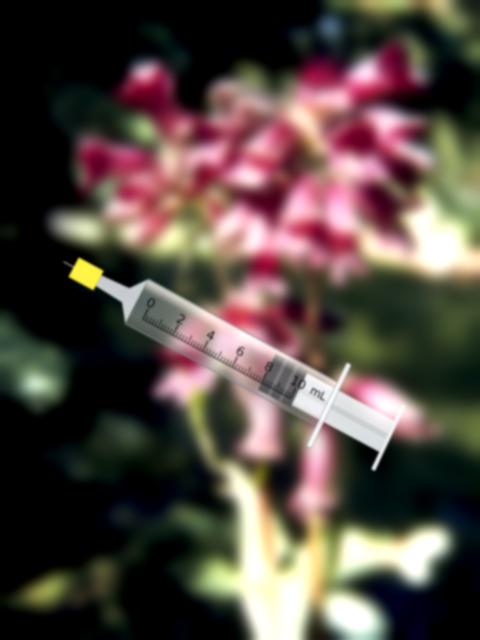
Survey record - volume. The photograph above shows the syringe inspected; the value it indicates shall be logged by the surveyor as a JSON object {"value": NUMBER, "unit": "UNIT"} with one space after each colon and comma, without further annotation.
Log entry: {"value": 8, "unit": "mL"}
